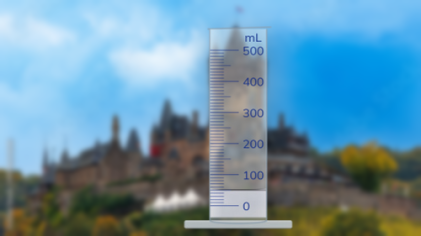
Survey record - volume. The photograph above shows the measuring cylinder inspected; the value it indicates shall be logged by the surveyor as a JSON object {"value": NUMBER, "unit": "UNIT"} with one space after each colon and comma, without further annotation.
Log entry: {"value": 50, "unit": "mL"}
